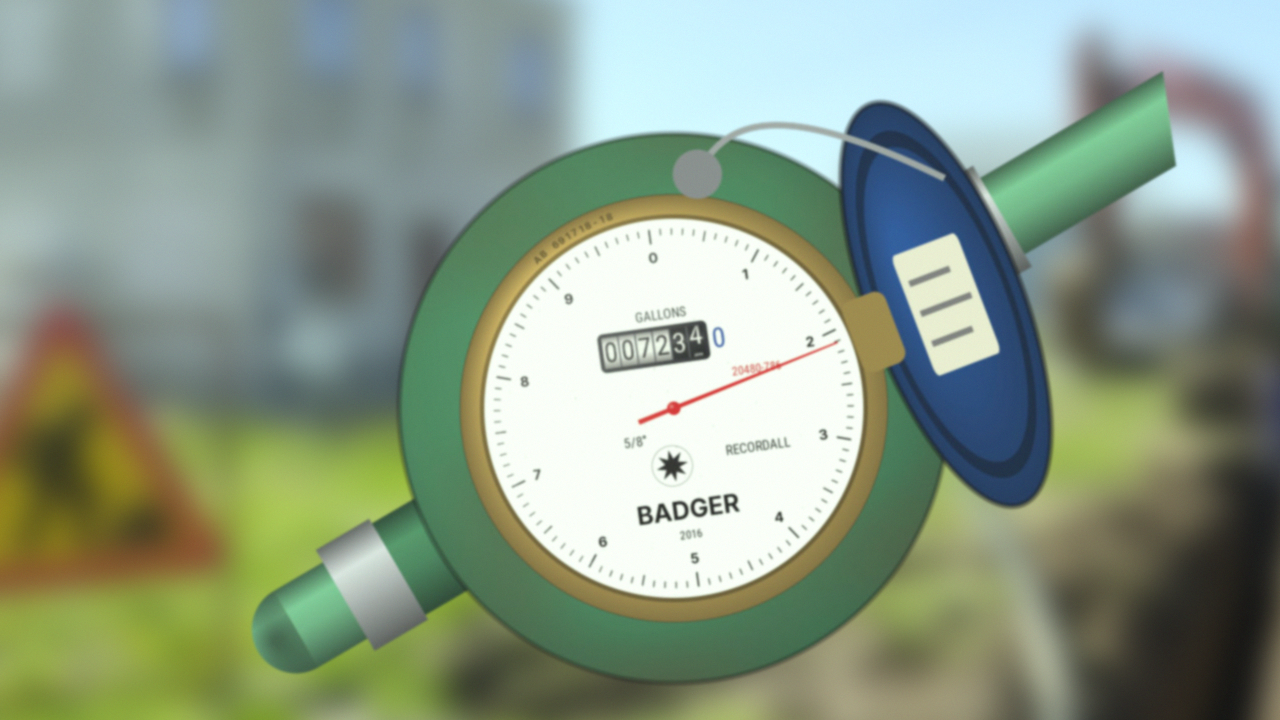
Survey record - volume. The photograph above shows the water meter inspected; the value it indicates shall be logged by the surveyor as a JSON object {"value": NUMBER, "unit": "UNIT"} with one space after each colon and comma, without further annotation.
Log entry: {"value": 72342.1, "unit": "gal"}
